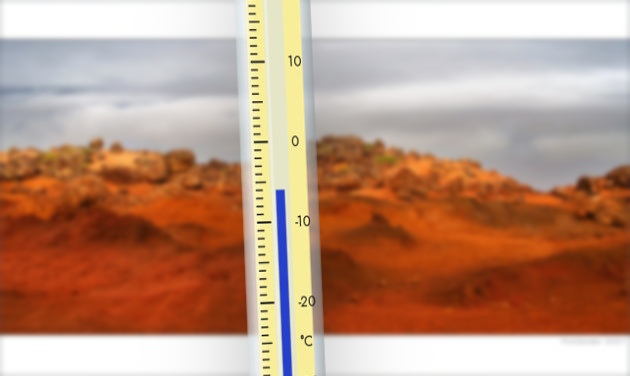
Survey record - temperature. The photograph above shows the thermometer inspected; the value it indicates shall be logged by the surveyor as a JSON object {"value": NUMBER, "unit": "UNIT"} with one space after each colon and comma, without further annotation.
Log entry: {"value": -6, "unit": "°C"}
